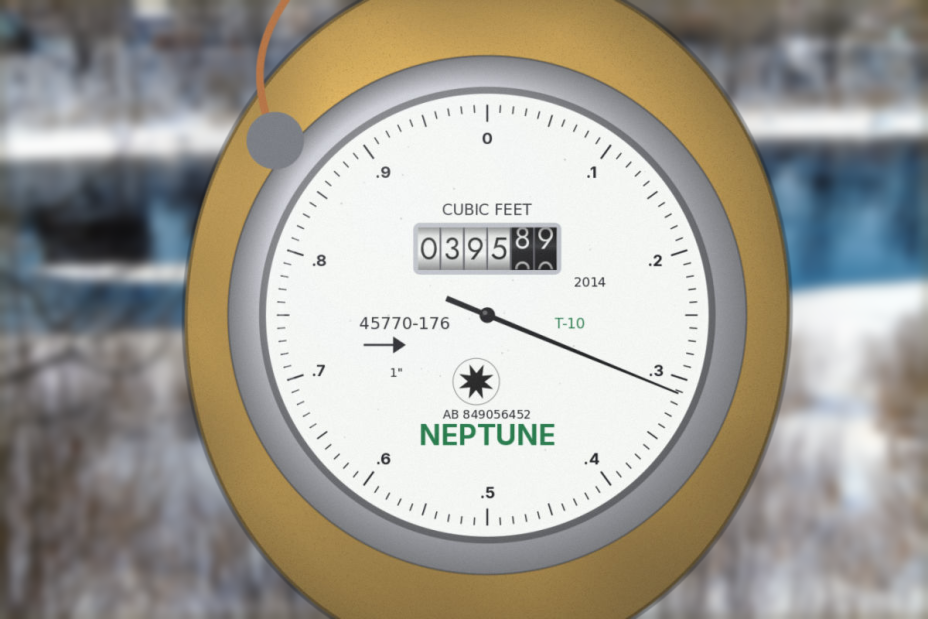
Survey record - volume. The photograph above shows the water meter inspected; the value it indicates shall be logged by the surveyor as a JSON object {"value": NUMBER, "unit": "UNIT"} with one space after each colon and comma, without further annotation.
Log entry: {"value": 39589.31, "unit": "ft³"}
